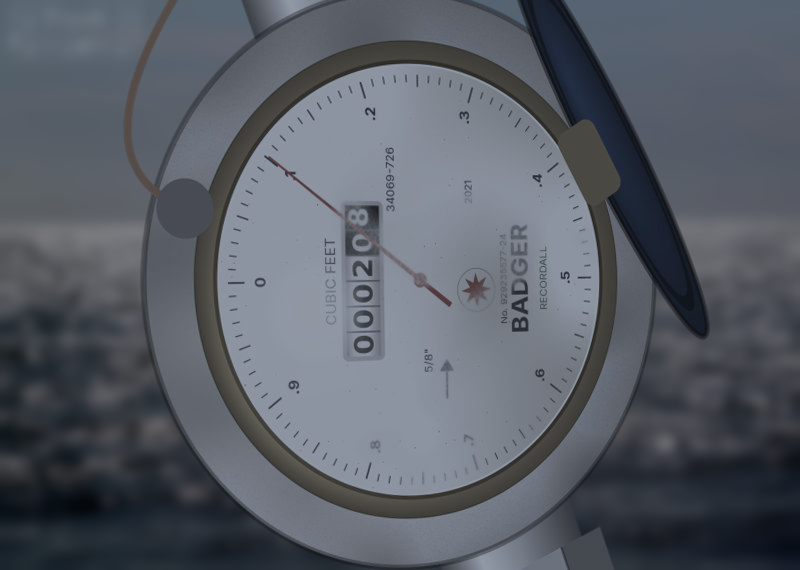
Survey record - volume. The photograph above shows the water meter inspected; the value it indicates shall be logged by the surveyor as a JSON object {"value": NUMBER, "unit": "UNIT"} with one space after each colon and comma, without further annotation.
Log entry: {"value": 208.10, "unit": "ft³"}
